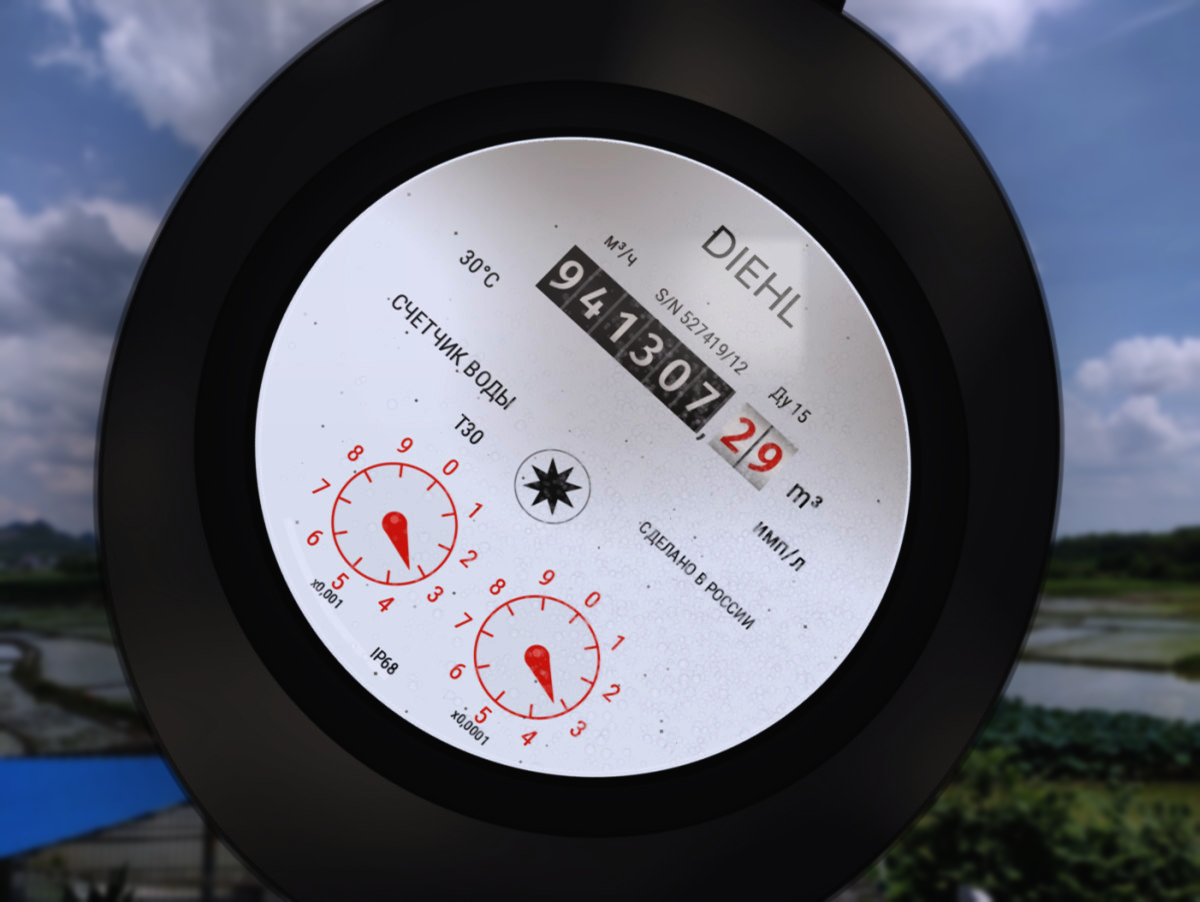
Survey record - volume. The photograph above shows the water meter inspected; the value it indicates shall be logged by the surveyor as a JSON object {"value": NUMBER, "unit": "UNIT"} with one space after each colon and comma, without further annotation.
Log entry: {"value": 941307.2933, "unit": "m³"}
